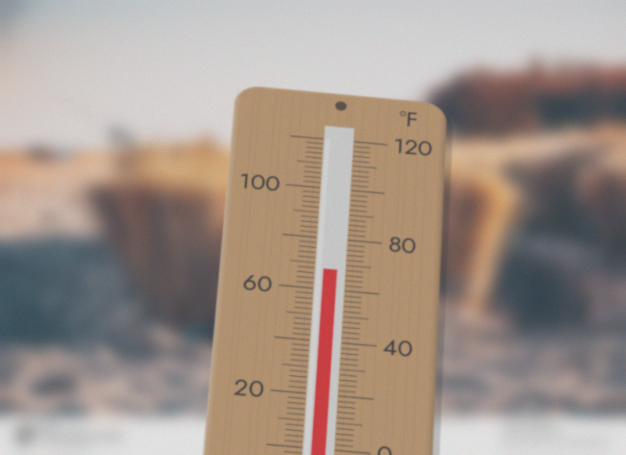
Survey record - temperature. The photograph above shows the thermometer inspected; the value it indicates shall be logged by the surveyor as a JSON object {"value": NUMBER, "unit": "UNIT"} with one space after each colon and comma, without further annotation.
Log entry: {"value": 68, "unit": "°F"}
